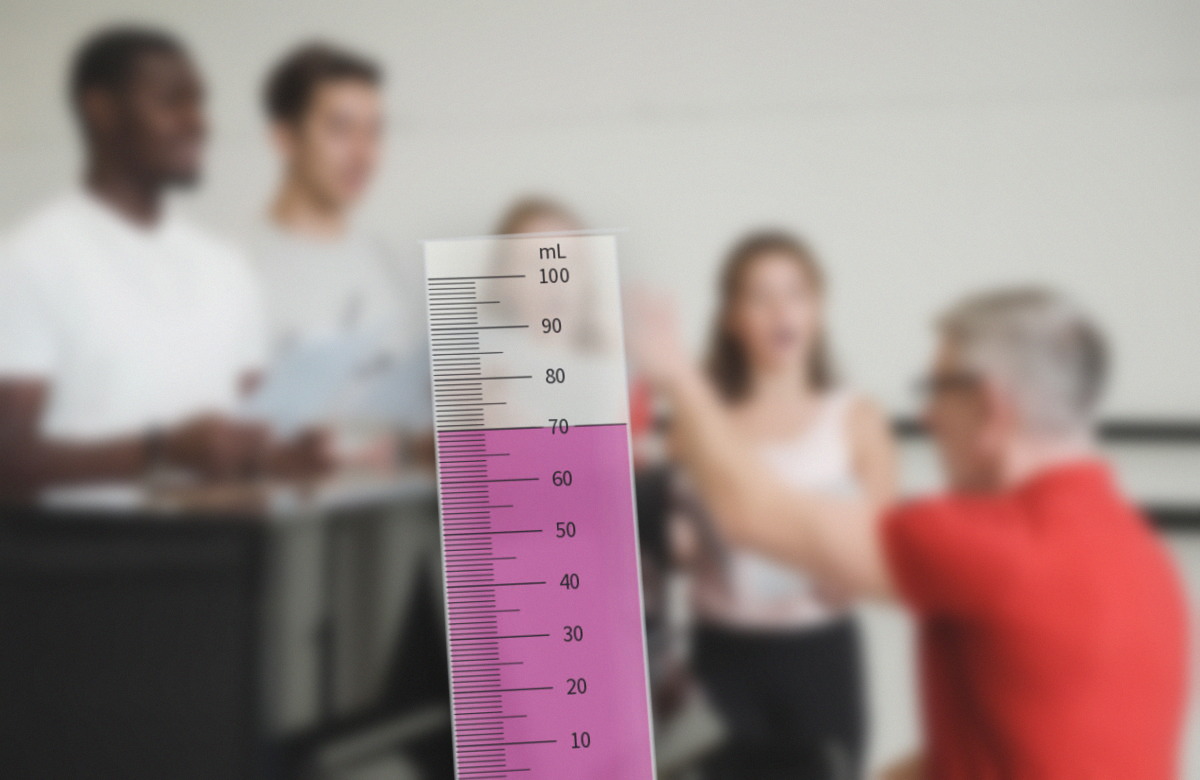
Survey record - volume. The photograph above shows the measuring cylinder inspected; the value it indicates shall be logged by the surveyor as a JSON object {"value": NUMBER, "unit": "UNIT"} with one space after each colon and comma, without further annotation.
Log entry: {"value": 70, "unit": "mL"}
